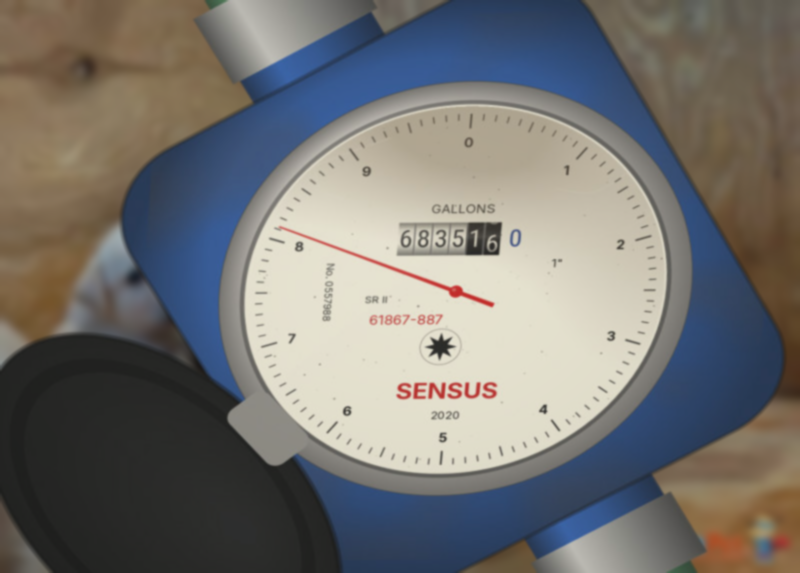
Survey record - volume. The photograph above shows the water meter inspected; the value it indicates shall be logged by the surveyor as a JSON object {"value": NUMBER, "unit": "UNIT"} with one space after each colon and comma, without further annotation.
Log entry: {"value": 6835158.1, "unit": "gal"}
